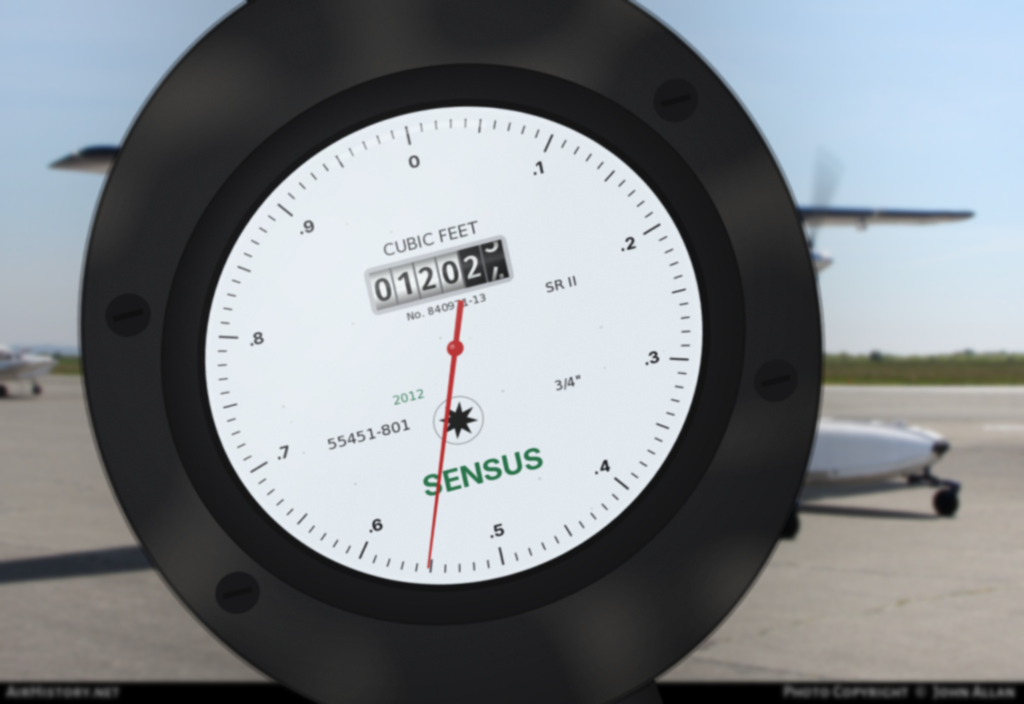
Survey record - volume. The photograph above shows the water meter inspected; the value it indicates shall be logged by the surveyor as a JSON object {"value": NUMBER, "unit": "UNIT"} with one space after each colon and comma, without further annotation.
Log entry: {"value": 12023.55, "unit": "ft³"}
